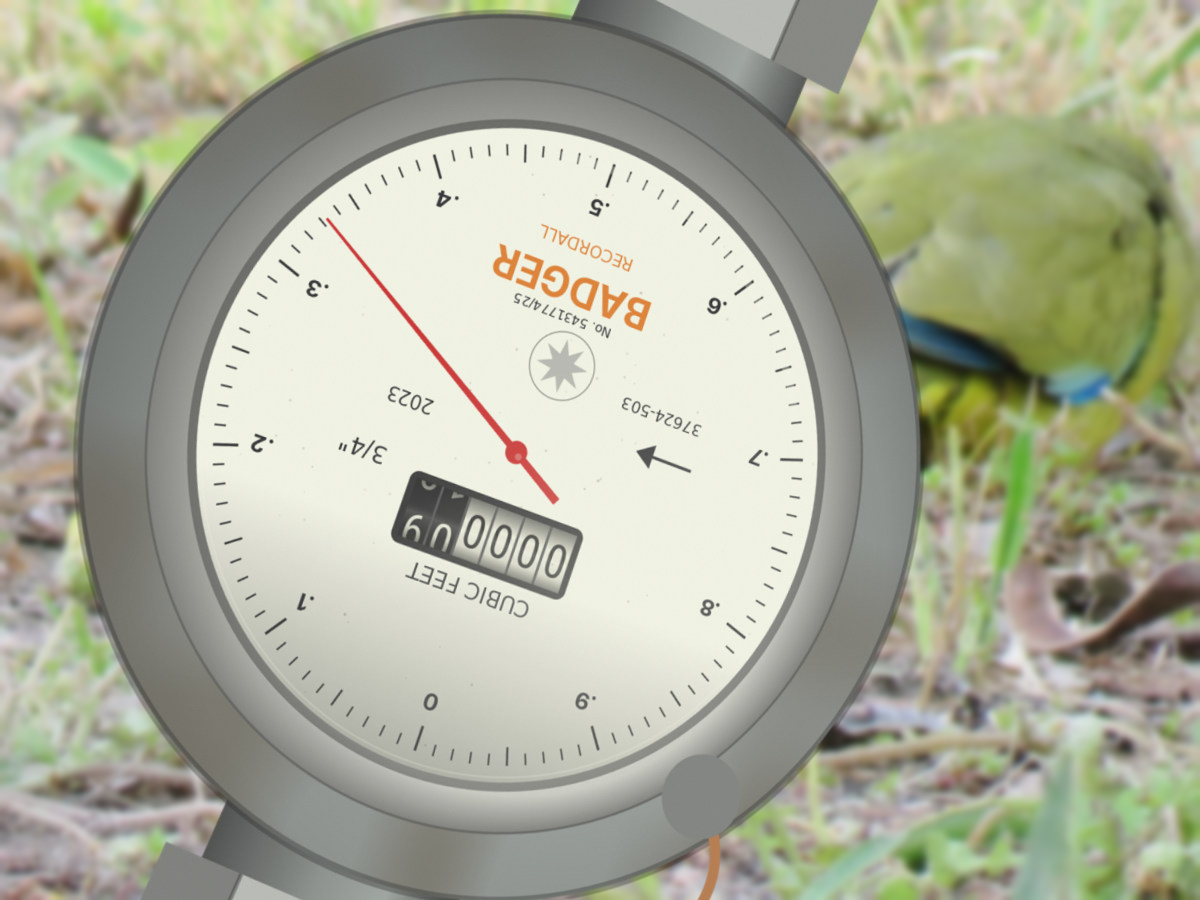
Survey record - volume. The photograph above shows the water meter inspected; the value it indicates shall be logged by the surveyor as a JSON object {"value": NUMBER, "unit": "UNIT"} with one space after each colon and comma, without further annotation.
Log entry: {"value": 9.33, "unit": "ft³"}
